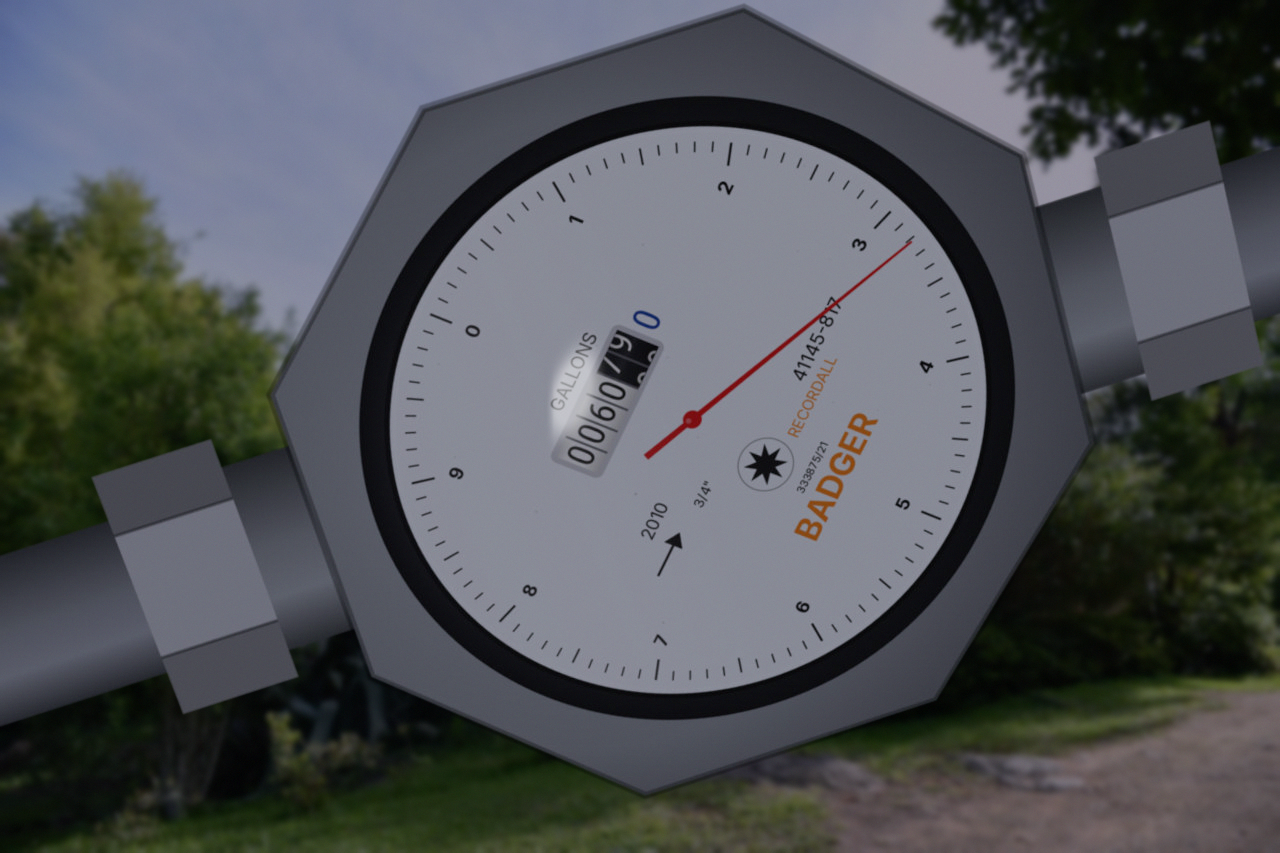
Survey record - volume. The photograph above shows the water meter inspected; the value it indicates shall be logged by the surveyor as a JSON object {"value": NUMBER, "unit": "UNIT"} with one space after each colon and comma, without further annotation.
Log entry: {"value": 60793.2, "unit": "gal"}
